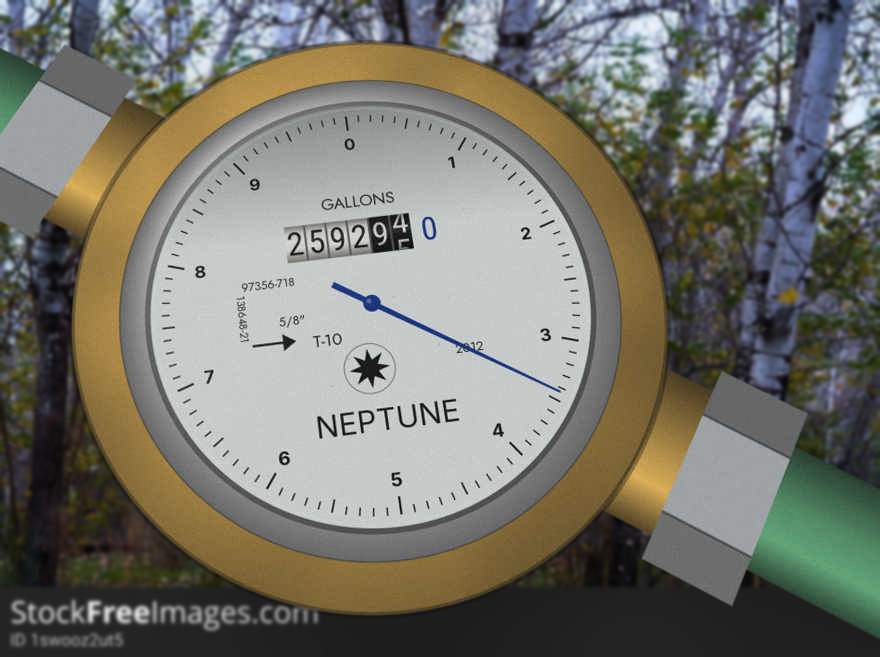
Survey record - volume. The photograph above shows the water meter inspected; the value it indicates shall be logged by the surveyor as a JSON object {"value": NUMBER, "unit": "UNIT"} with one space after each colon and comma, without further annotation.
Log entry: {"value": 2592943.4, "unit": "gal"}
